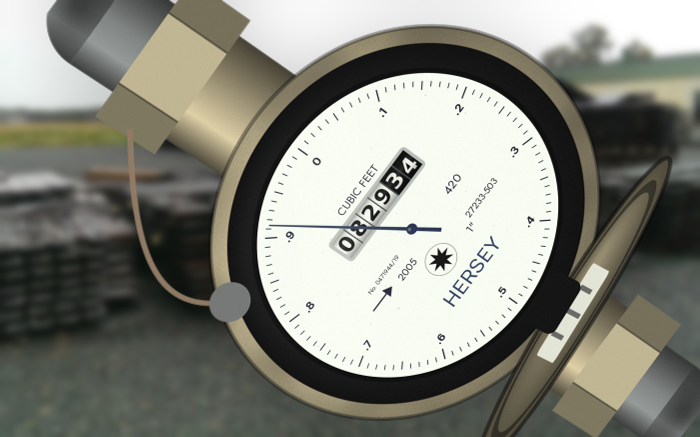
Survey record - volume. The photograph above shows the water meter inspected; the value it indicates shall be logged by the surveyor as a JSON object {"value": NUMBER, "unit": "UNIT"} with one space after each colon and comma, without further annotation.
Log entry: {"value": 82933.91, "unit": "ft³"}
